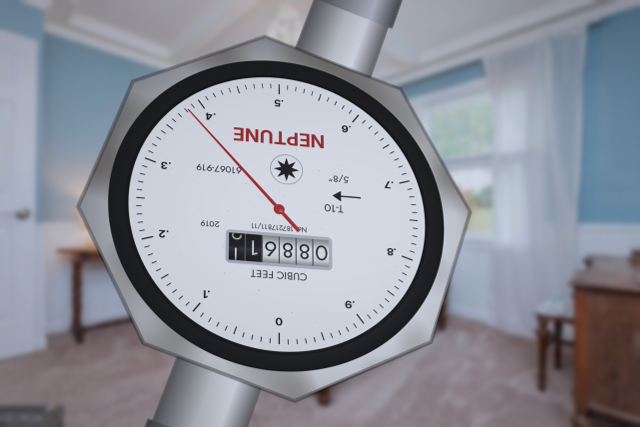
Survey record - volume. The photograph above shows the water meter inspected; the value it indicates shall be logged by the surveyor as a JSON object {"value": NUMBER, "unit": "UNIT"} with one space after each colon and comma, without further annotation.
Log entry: {"value": 88611.38, "unit": "ft³"}
